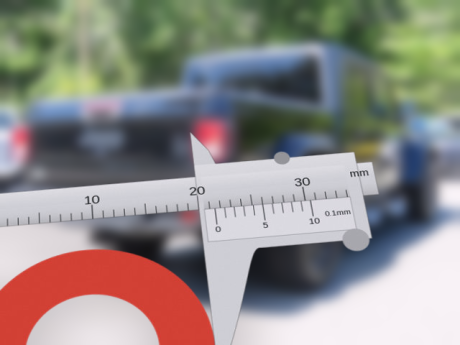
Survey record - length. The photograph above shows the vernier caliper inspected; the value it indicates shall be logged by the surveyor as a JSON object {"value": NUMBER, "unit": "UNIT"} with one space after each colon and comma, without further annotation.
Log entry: {"value": 21.5, "unit": "mm"}
